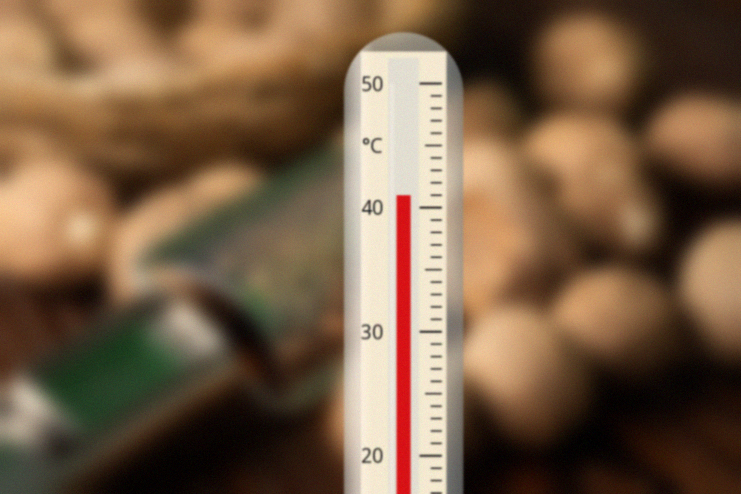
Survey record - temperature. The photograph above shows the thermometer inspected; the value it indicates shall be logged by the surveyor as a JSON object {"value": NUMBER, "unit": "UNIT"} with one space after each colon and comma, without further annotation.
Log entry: {"value": 41, "unit": "°C"}
